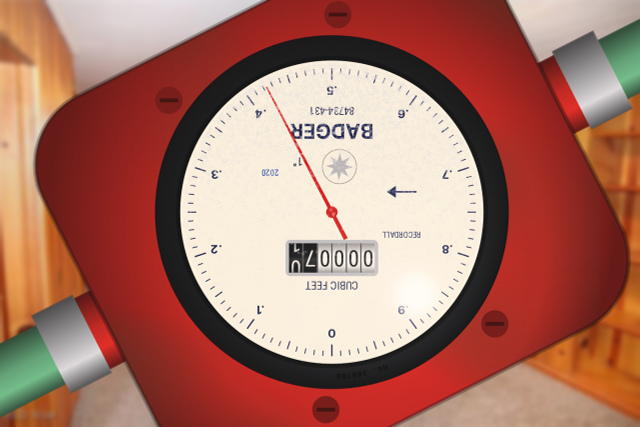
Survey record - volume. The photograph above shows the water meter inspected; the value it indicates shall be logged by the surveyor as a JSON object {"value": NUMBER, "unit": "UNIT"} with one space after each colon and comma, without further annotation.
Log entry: {"value": 70.42, "unit": "ft³"}
